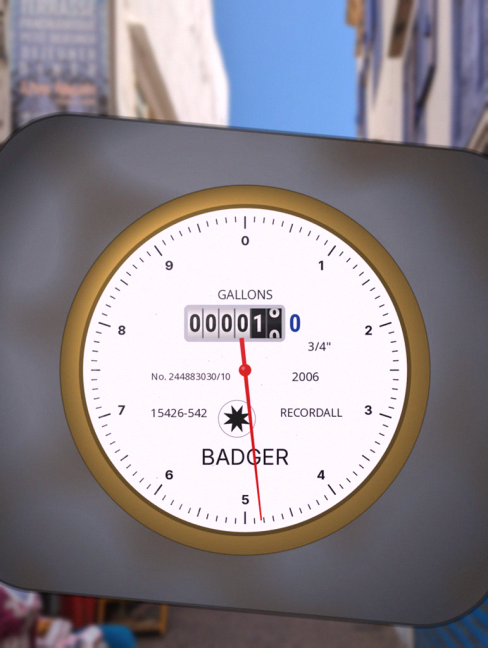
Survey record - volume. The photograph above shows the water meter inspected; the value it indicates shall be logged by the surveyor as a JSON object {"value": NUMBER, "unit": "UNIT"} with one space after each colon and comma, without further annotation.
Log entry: {"value": 184.8, "unit": "gal"}
